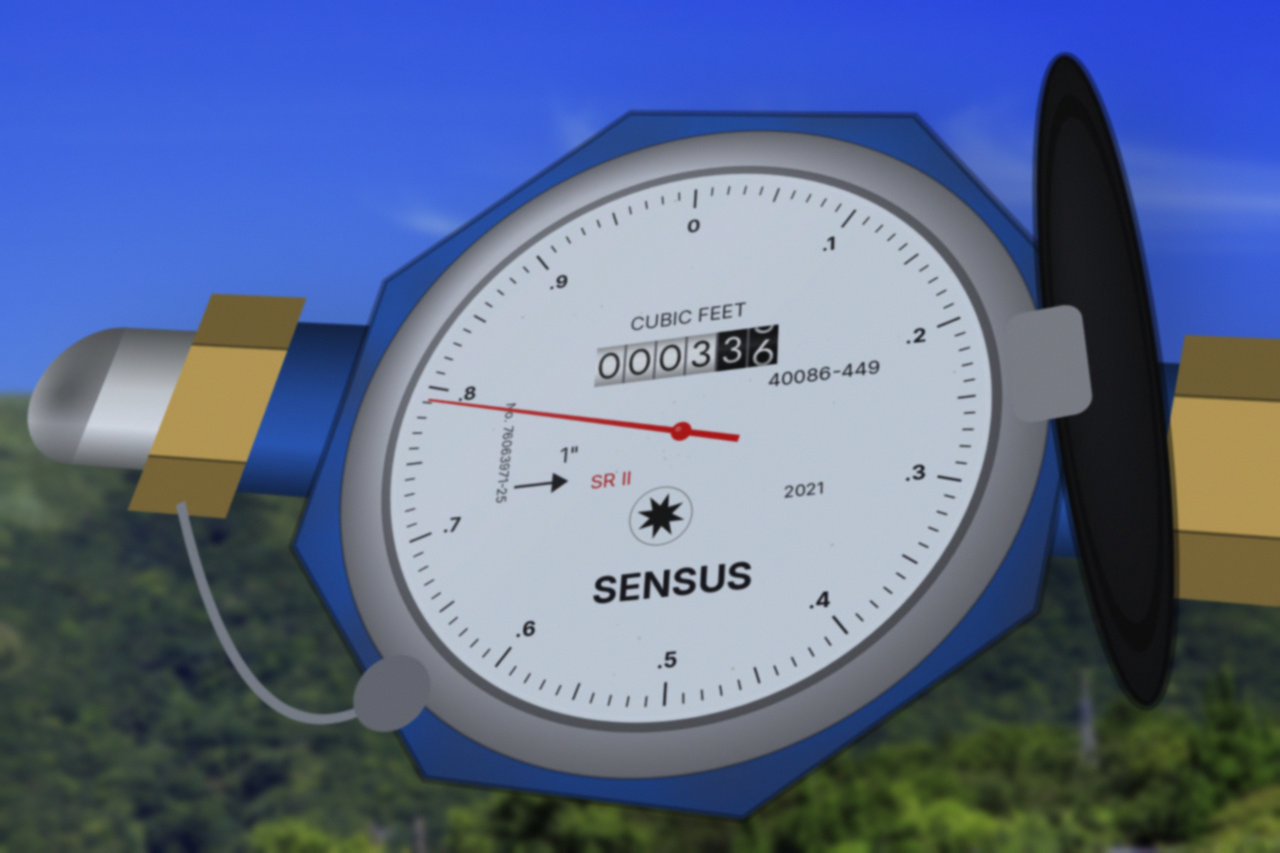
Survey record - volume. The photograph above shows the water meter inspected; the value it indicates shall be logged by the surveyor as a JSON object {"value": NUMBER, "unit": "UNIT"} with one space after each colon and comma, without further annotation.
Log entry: {"value": 335.79, "unit": "ft³"}
